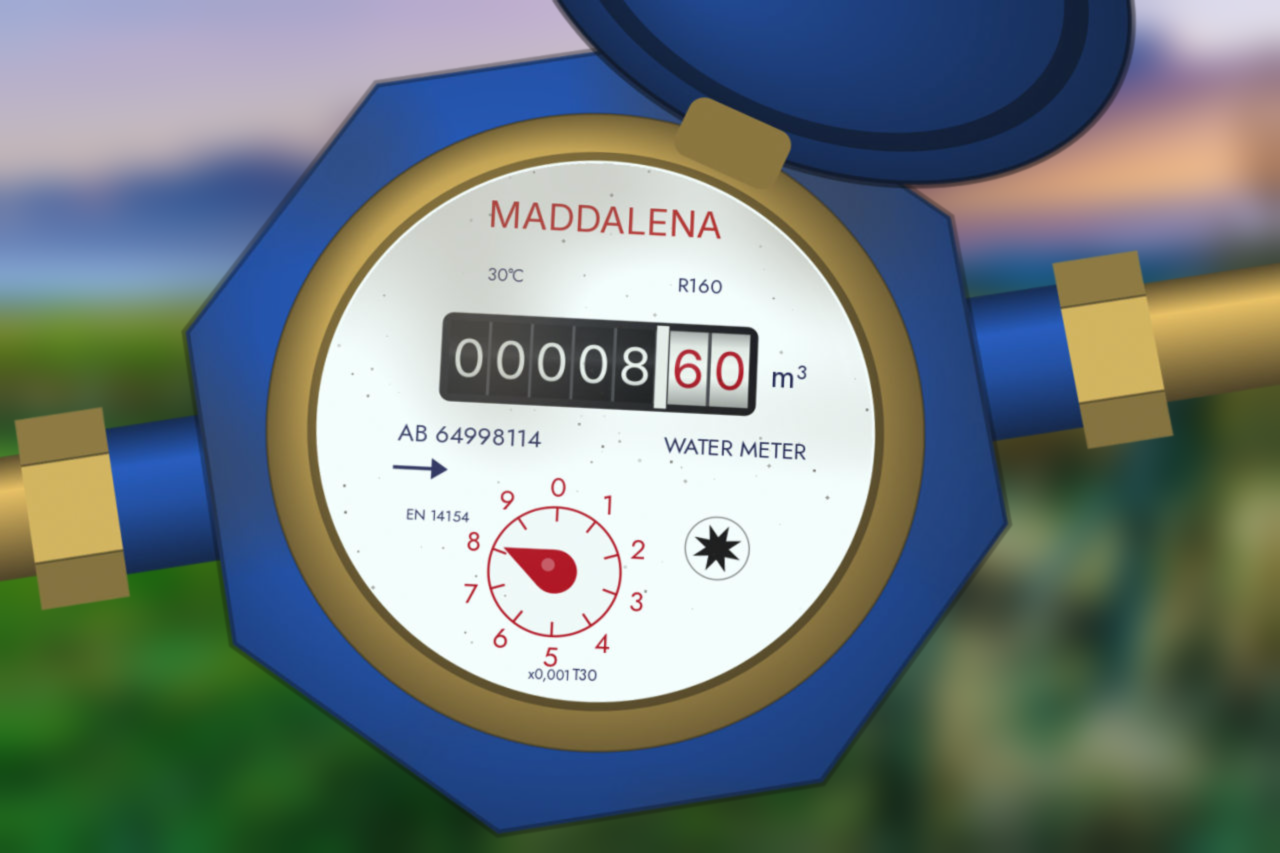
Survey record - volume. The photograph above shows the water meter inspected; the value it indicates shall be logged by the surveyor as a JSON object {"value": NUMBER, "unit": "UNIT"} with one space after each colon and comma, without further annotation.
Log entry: {"value": 8.608, "unit": "m³"}
